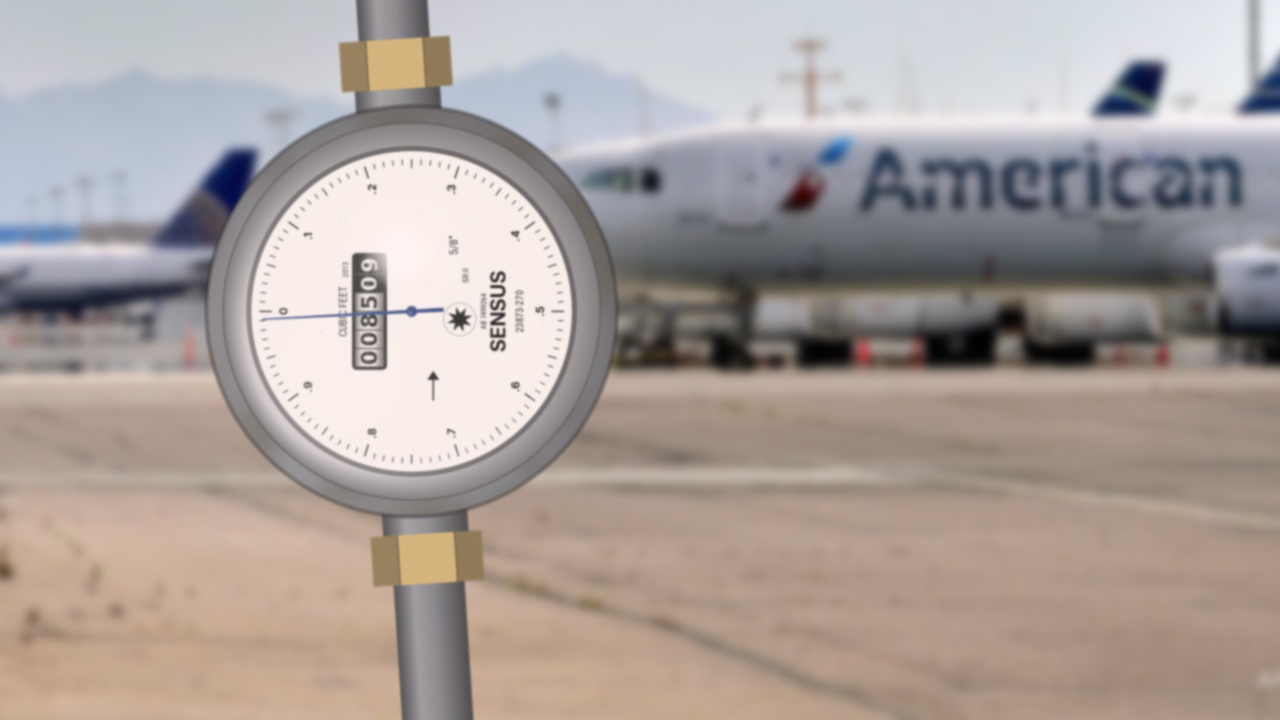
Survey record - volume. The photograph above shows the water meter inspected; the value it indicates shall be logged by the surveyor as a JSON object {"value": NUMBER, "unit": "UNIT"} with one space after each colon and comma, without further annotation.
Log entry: {"value": 8508.99, "unit": "ft³"}
